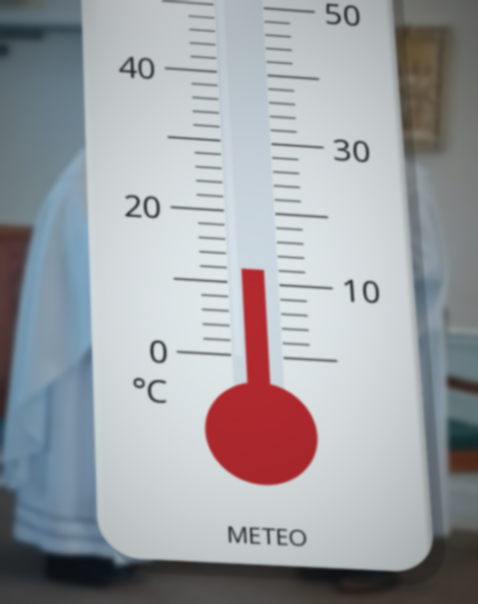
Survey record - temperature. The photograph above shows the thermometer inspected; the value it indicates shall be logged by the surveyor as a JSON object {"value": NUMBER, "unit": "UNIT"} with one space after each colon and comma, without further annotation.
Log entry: {"value": 12, "unit": "°C"}
